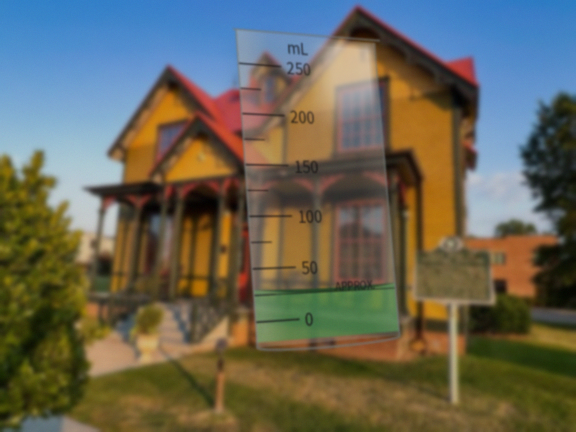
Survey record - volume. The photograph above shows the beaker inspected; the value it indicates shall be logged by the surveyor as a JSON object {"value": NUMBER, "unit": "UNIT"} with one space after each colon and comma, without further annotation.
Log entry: {"value": 25, "unit": "mL"}
